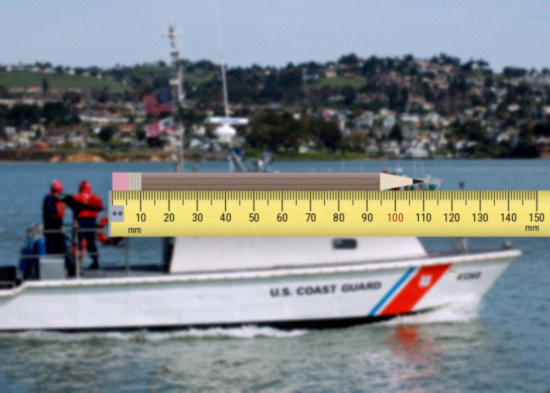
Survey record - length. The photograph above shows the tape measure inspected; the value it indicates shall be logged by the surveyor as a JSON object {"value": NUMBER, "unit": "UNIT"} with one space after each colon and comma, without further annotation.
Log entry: {"value": 110, "unit": "mm"}
